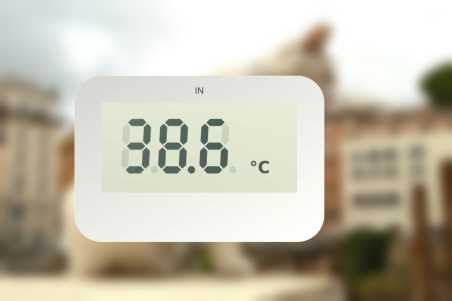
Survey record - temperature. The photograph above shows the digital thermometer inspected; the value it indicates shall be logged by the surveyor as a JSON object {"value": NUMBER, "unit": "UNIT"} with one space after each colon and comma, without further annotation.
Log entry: {"value": 38.6, "unit": "°C"}
